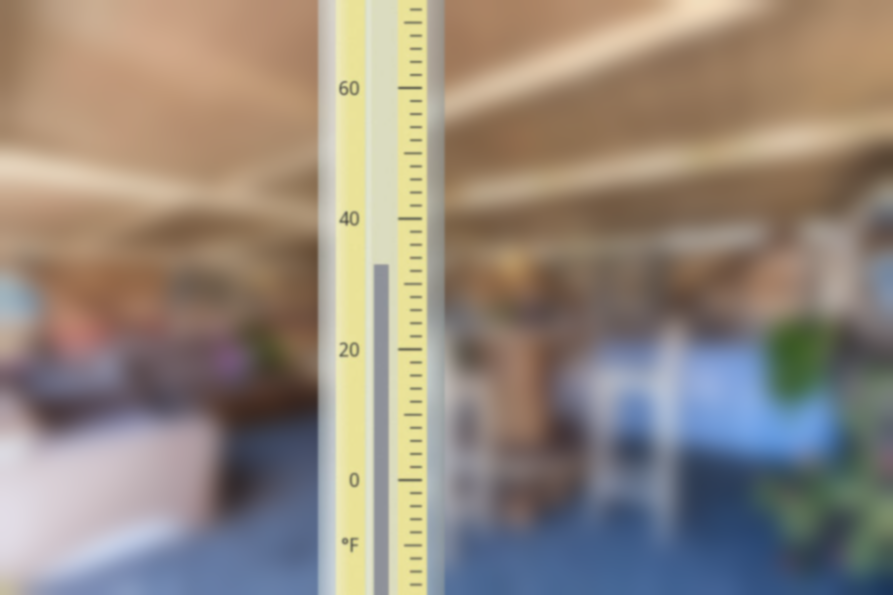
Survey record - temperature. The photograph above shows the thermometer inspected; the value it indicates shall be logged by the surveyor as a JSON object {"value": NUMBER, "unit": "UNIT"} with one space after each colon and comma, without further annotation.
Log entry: {"value": 33, "unit": "°F"}
